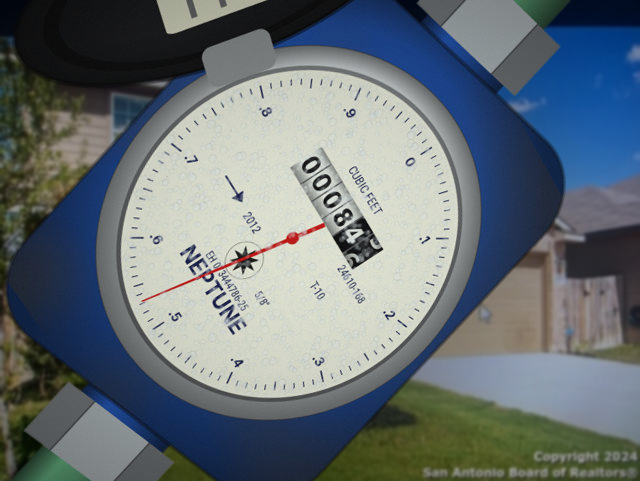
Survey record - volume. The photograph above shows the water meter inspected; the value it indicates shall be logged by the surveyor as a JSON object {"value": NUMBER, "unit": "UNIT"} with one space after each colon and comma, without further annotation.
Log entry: {"value": 845.53, "unit": "ft³"}
